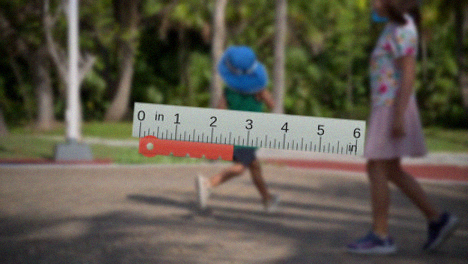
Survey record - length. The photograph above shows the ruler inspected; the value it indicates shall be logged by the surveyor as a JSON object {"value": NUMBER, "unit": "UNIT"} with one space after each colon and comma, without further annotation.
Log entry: {"value": 2.625, "unit": "in"}
